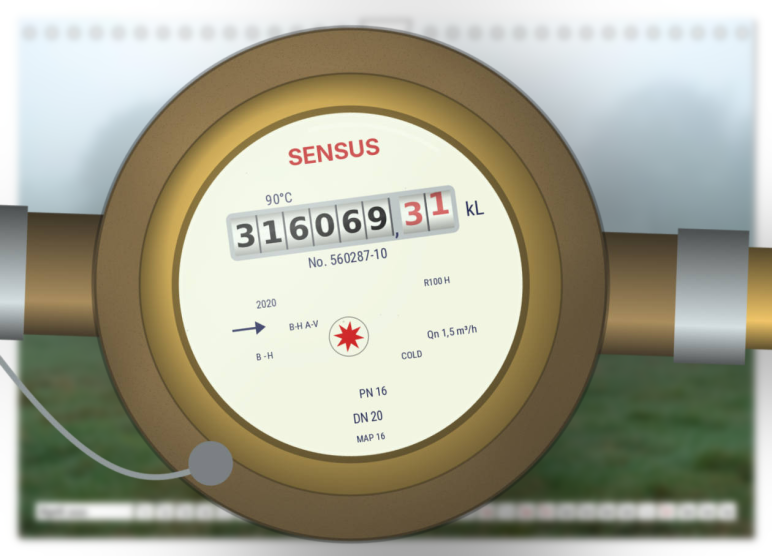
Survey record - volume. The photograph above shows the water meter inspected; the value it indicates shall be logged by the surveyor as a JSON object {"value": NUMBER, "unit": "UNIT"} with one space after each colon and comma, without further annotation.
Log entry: {"value": 316069.31, "unit": "kL"}
